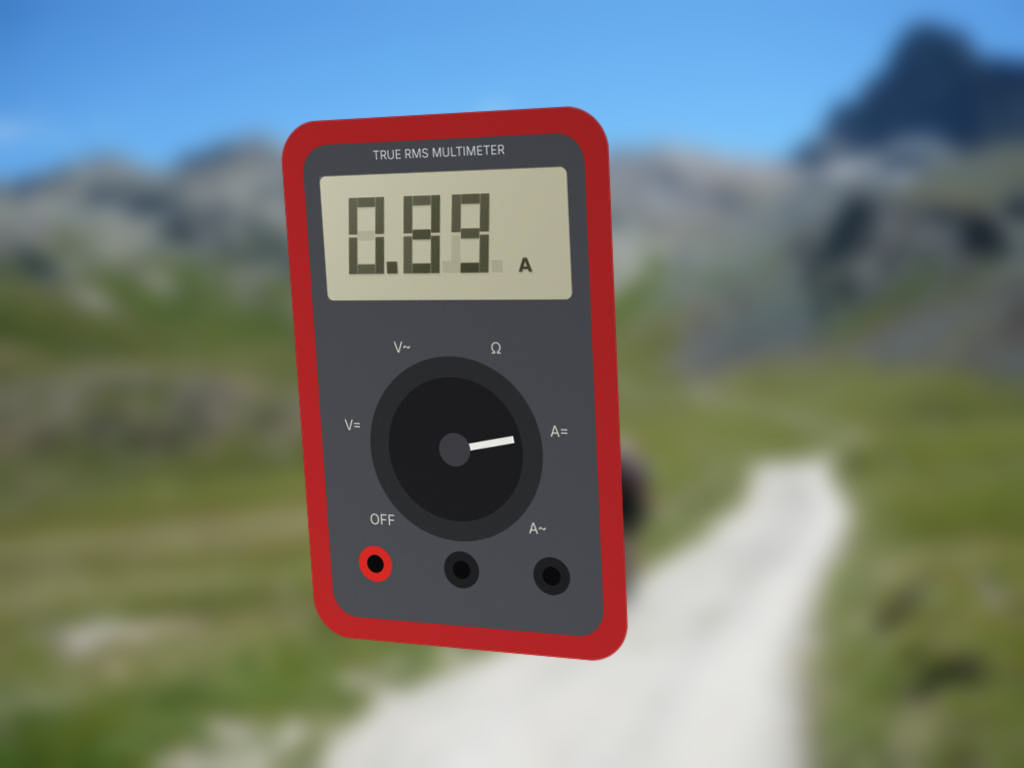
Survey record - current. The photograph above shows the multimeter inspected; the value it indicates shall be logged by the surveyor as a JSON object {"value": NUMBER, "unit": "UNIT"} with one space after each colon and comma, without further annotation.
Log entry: {"value": 0.89, "unit": "A"}
